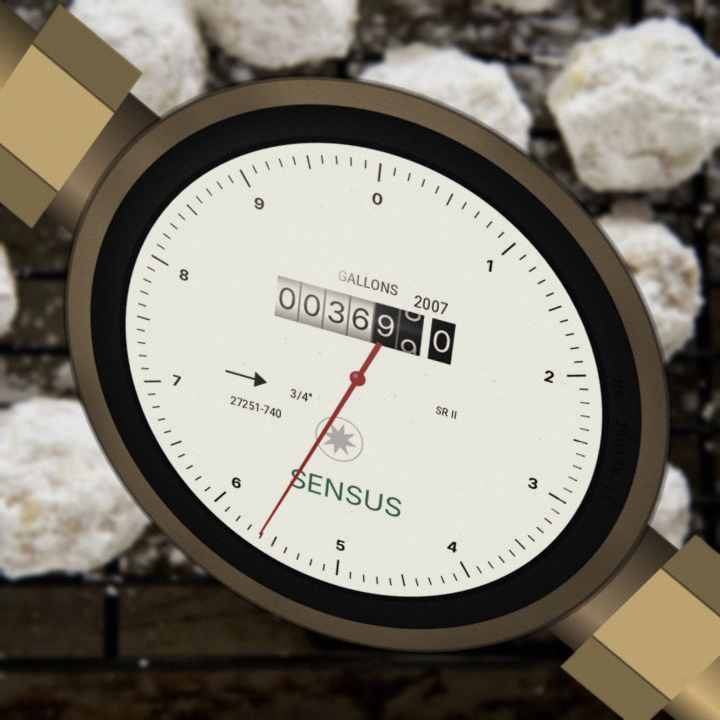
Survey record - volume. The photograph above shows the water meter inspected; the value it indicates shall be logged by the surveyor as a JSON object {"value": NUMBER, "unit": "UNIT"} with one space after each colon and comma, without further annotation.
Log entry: {"value": 36985.6, "unit": "gal"}
